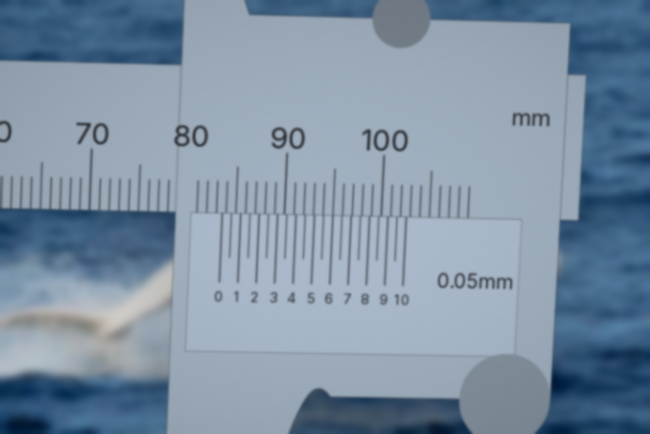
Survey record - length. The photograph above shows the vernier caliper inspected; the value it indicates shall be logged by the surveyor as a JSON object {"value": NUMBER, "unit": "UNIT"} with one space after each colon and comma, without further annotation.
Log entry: {"value": 83.6, "unit": "mm"}
